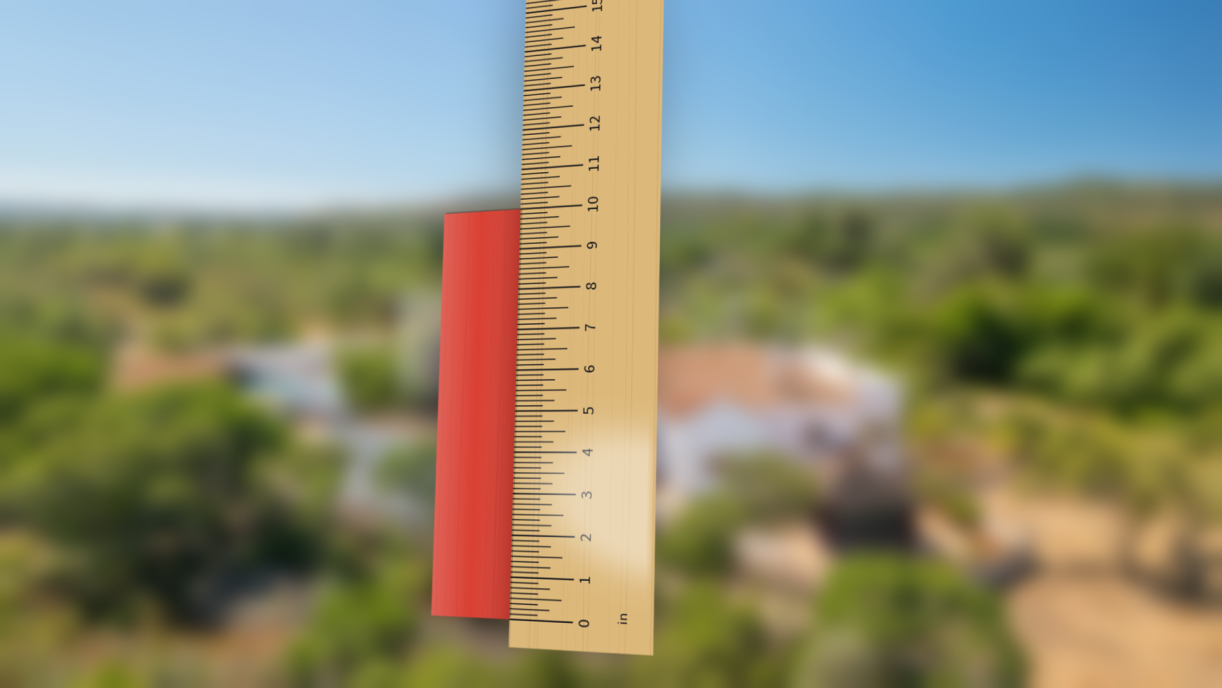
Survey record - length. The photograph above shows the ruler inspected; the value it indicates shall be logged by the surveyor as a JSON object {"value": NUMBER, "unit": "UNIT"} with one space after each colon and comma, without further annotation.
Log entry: {"value": 10, "unit": "in"}
